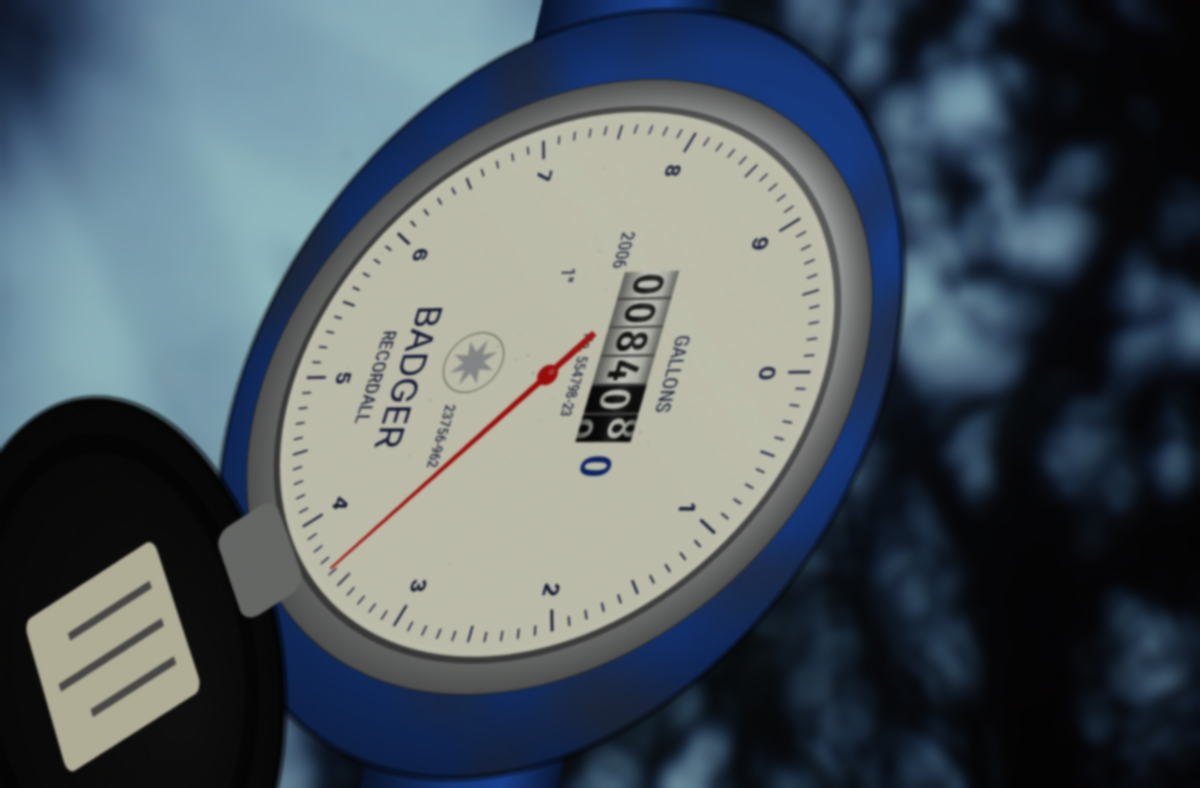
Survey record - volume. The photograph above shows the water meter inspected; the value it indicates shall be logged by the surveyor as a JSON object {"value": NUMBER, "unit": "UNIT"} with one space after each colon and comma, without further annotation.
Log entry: {"value": 84083.6, "unit": "gal"}
